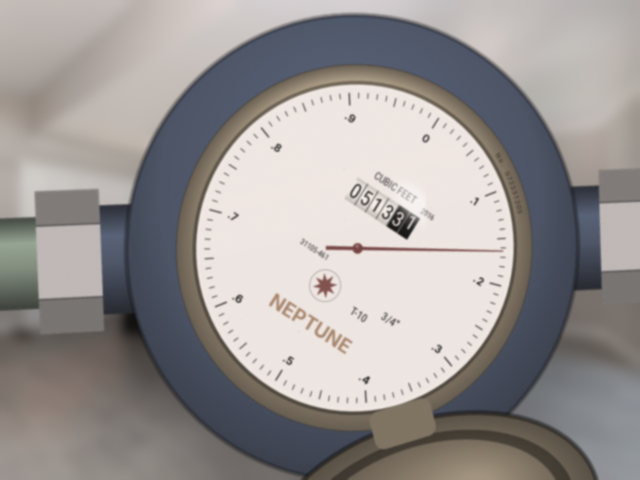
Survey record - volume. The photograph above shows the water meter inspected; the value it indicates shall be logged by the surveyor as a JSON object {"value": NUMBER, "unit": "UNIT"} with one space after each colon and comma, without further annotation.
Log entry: {"value": 51331.16, "unit": "ft³"}
